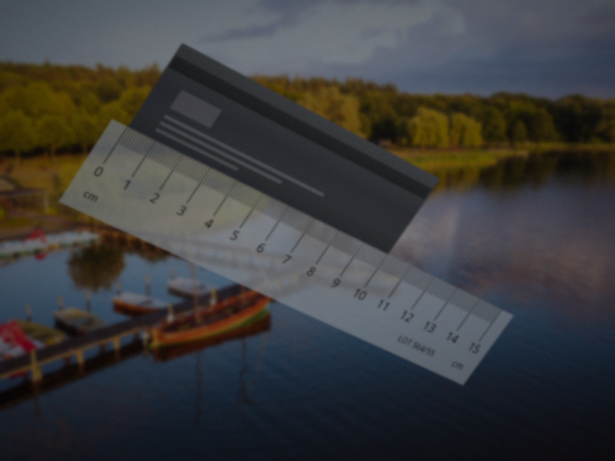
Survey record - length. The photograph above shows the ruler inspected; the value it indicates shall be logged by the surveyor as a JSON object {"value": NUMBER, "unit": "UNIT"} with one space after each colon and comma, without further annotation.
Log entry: {"value": 10, "unit": "cm"}
